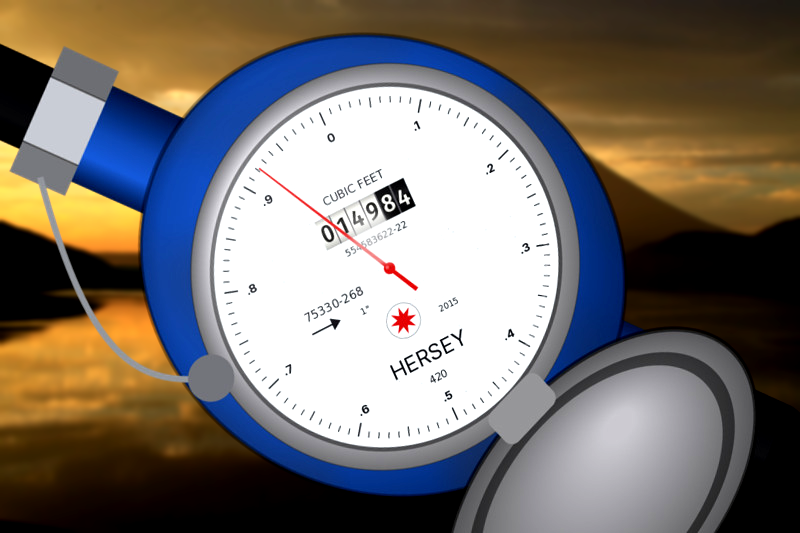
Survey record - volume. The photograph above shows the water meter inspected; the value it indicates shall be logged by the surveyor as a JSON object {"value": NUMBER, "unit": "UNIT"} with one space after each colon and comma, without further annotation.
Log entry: {"value": 14983.92, "unit": "ft³"}
